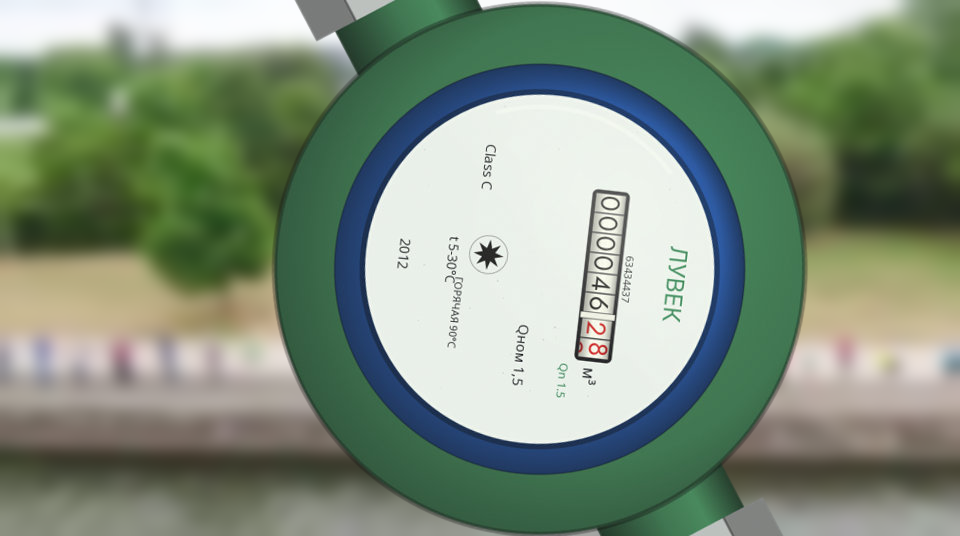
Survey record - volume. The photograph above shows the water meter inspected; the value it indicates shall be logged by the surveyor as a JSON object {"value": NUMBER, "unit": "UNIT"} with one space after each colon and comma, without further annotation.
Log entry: {"value": 46.28, "unit": "m³"}
